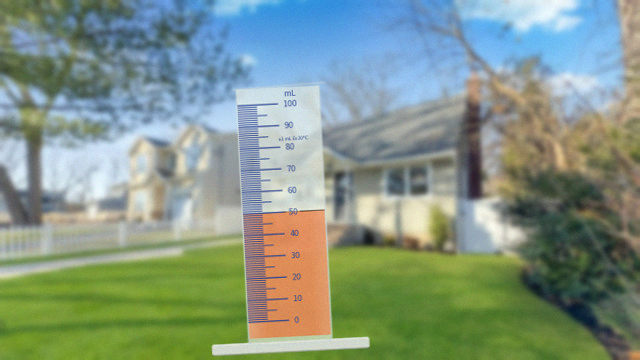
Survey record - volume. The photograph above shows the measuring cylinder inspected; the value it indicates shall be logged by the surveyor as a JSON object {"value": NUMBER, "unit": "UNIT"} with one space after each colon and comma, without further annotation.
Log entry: {"value": 50, "unit": "mL"}
